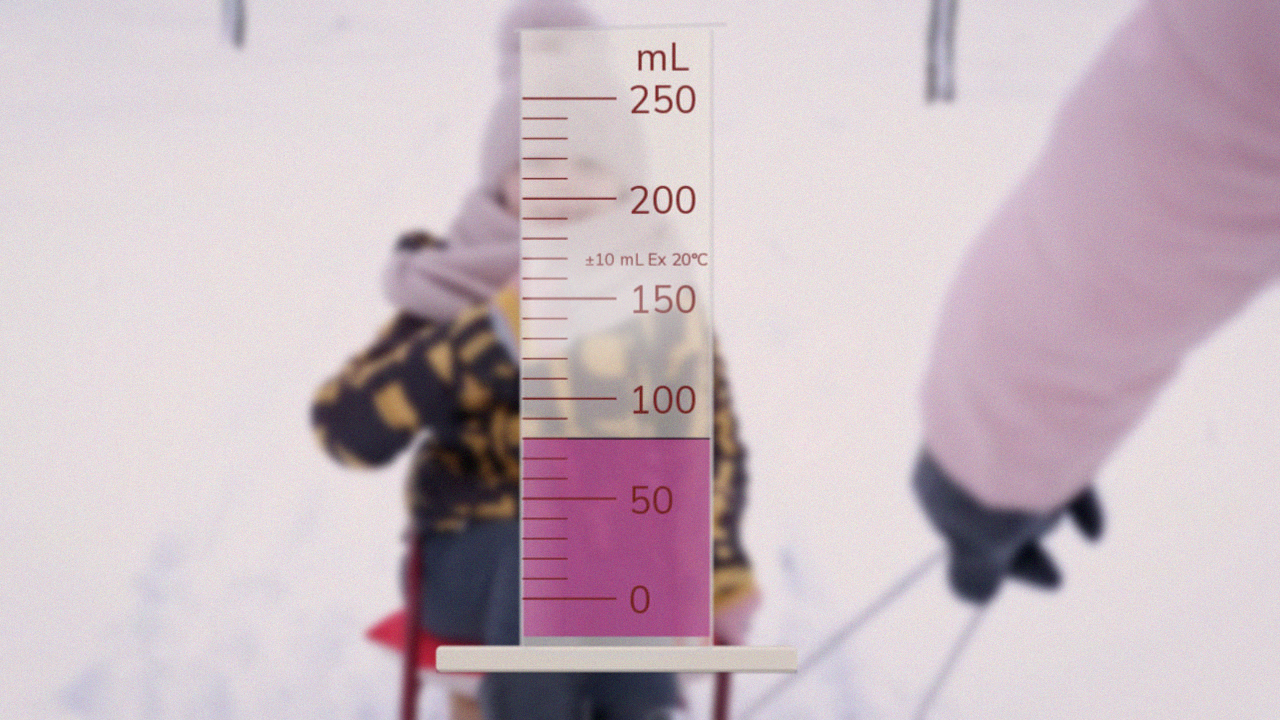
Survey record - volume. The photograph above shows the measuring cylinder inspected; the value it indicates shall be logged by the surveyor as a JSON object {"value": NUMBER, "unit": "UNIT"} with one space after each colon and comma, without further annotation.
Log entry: {"value": 80, "unit": "mL"}
